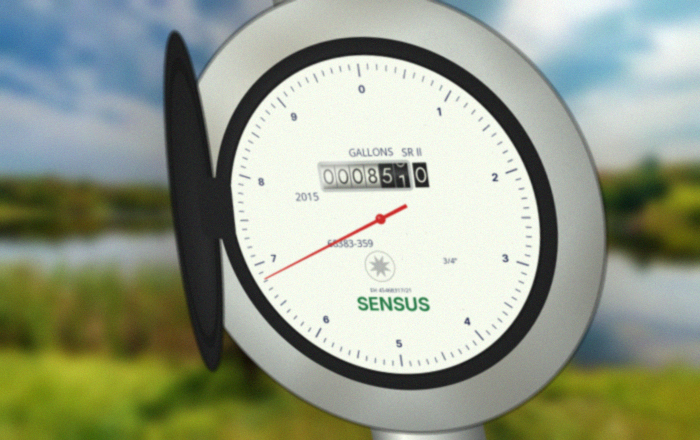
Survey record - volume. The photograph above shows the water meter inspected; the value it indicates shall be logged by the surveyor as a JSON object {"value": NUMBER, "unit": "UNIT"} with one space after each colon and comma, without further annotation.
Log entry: {"value": 8506.8, "unit": "gal"}
